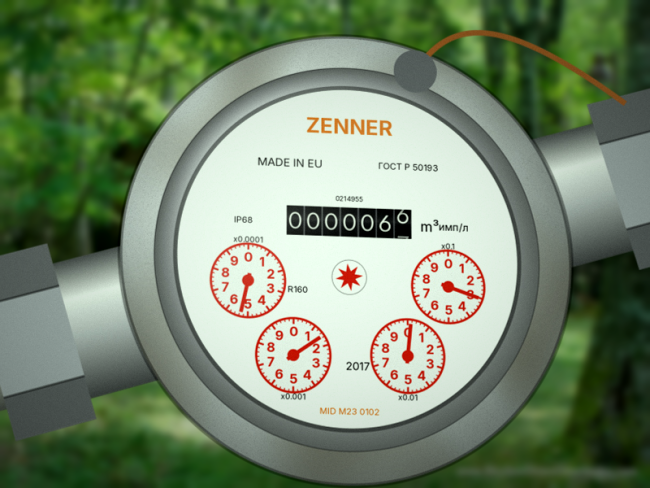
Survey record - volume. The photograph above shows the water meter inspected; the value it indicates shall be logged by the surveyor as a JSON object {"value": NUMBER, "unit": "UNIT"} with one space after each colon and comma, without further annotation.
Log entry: {"value": 66.3015, "unit": "m³"}
